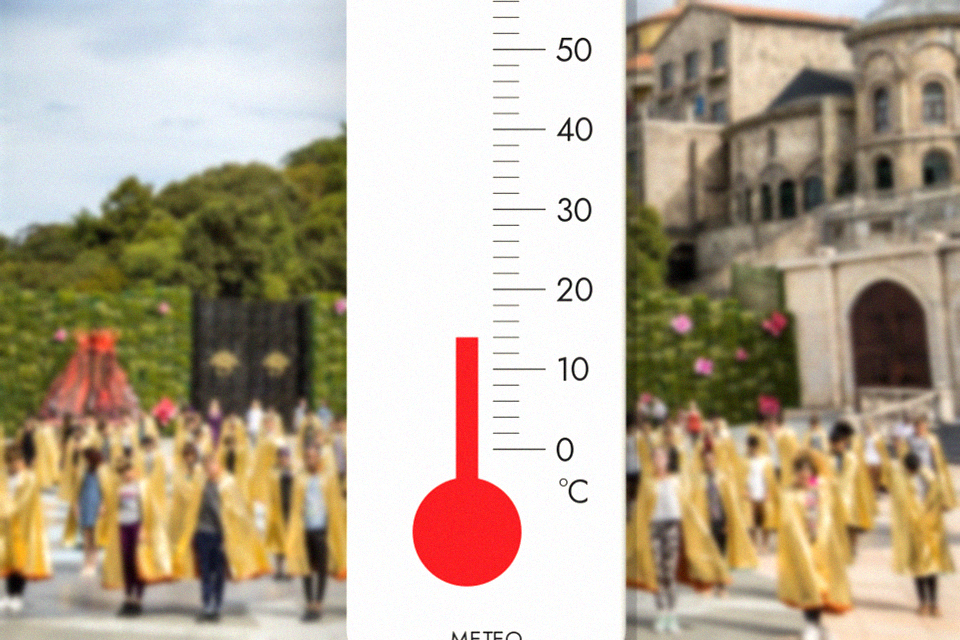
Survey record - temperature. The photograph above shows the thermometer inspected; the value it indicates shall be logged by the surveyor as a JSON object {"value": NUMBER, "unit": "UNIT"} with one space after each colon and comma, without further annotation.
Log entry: {"value": 14, "unit": "°C"}
